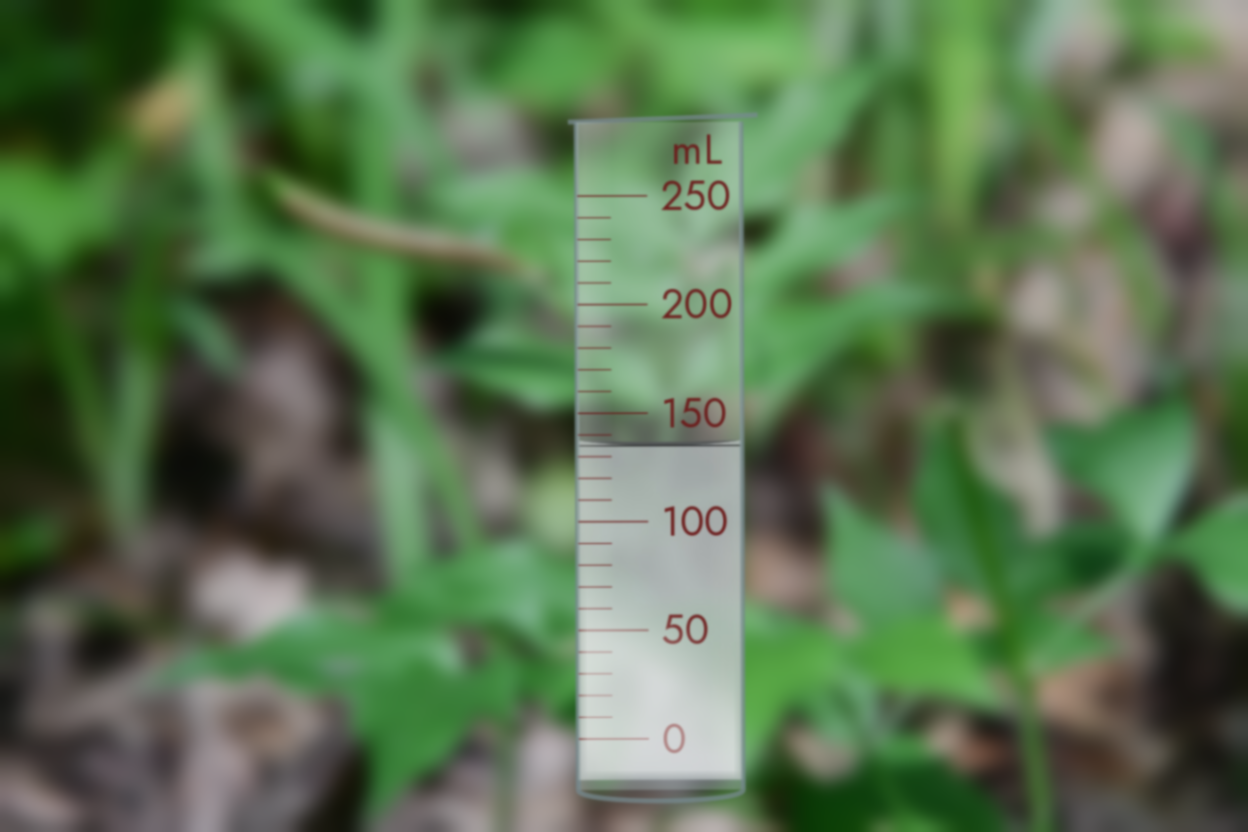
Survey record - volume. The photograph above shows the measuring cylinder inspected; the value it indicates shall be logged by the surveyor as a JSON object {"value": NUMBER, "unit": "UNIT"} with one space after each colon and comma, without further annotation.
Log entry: {"value": 135, "unit": "mL"}
